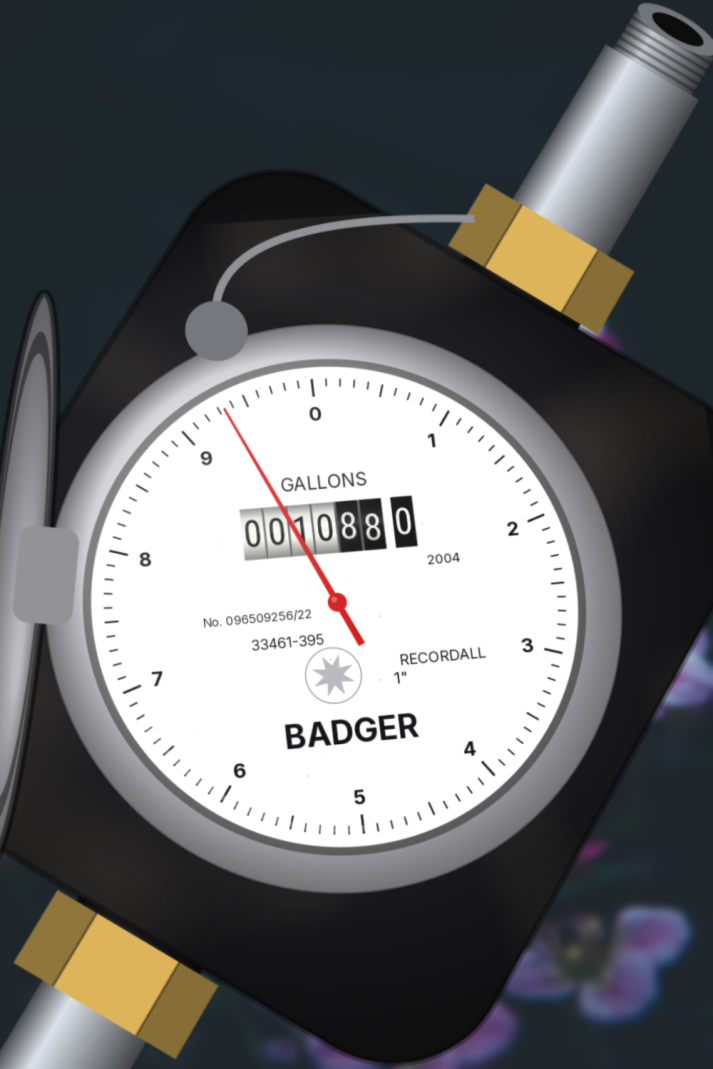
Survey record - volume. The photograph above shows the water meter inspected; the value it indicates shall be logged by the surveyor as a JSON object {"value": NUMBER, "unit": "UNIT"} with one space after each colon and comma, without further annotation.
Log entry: {"value": 10879.3, "unit": "gal"}
